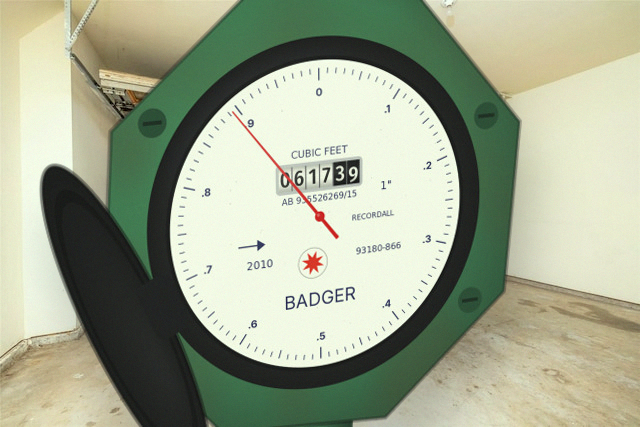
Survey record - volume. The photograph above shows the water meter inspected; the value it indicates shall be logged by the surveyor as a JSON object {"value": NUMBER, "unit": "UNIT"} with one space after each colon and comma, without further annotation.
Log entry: {"value": 61738.89, "unit": "ft³"}
